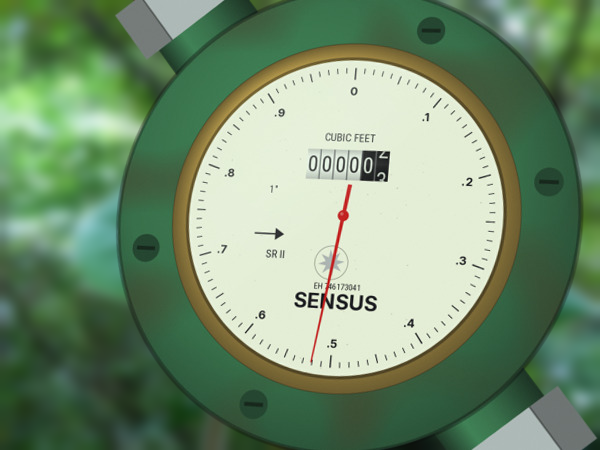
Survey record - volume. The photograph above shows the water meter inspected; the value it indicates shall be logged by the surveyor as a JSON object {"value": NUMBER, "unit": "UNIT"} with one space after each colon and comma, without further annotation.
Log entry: {"value": 2.52, "unit": "ft³"}
